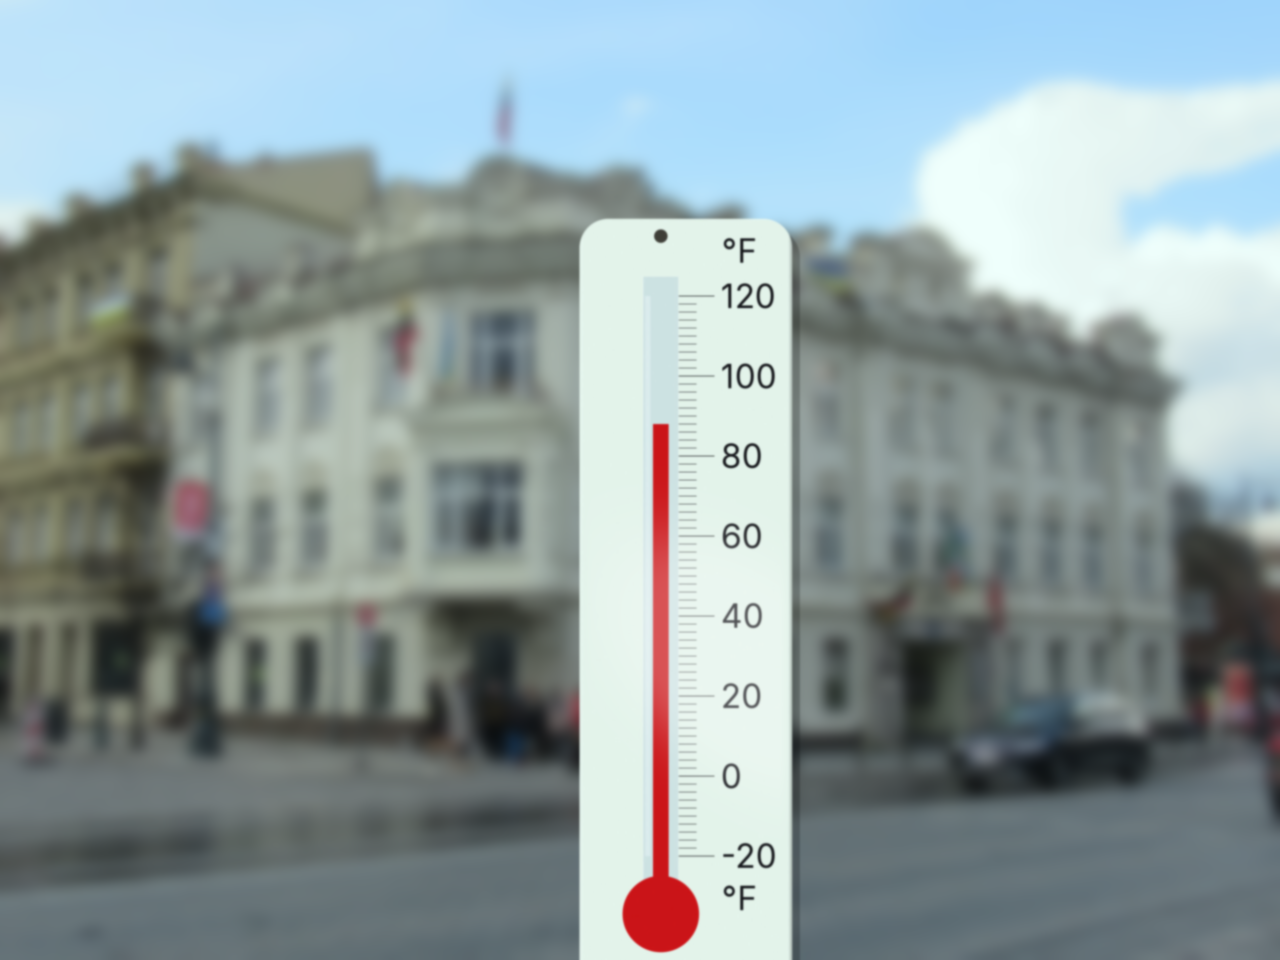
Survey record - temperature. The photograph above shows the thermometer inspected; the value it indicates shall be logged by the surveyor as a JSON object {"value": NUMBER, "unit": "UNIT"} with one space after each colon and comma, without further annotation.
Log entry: {"value": 88, "unit": "°F"}
